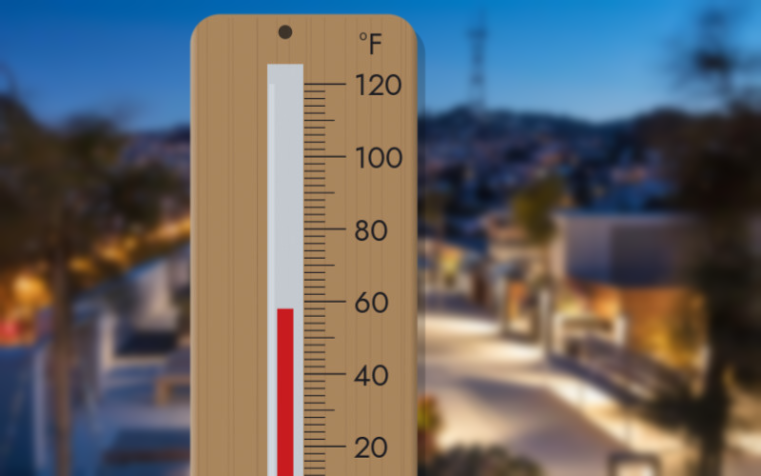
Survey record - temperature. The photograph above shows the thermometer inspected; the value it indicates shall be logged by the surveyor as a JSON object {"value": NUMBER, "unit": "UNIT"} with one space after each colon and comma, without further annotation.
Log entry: {"value": 58, "unit": "°F"}
